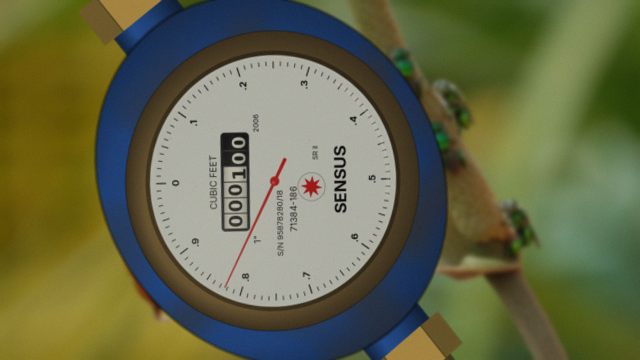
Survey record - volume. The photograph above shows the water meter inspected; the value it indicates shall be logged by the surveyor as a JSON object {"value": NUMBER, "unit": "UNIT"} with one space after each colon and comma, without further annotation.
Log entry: {"value": 99.82, "unit": "ft³"}
